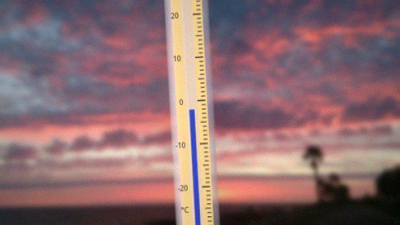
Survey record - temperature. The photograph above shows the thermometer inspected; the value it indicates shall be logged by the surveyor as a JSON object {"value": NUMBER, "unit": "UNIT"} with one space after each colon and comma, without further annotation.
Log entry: {"value": -2, "unit": "°C"}
